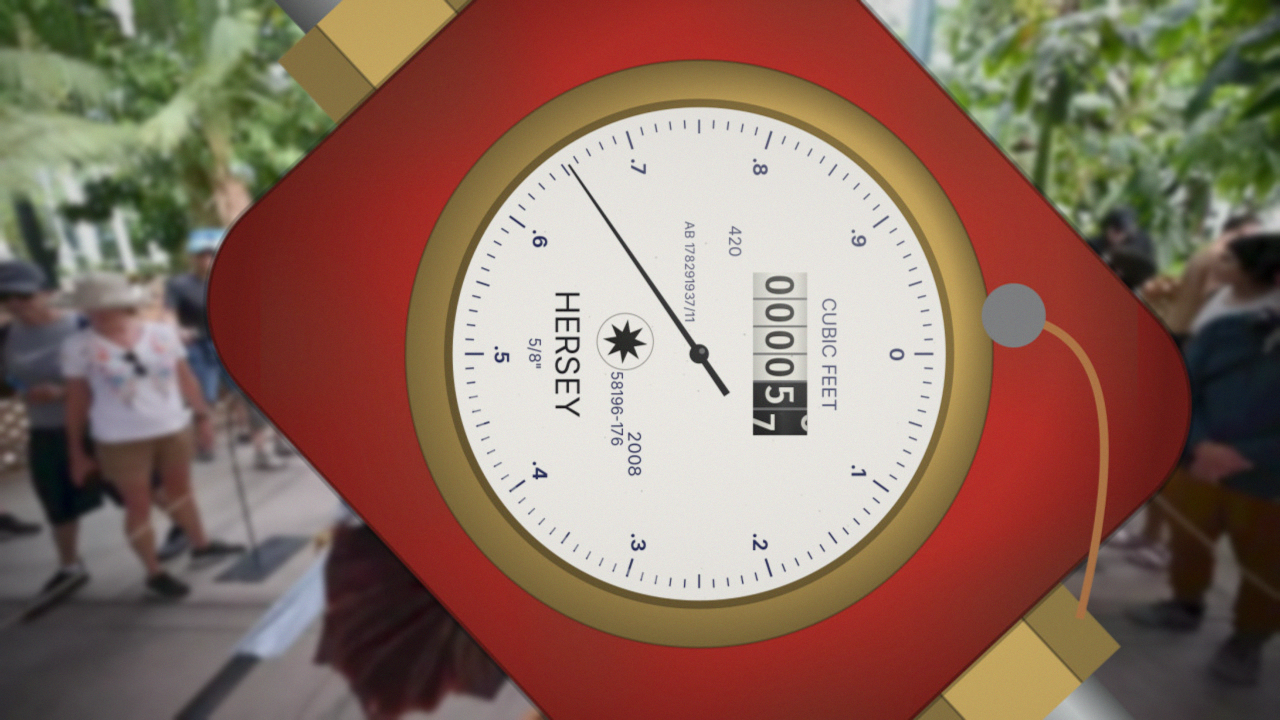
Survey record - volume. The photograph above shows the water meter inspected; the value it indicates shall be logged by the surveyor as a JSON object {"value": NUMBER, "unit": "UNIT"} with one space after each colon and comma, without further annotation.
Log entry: {"value": 56.65, "unit": "ft³"}
